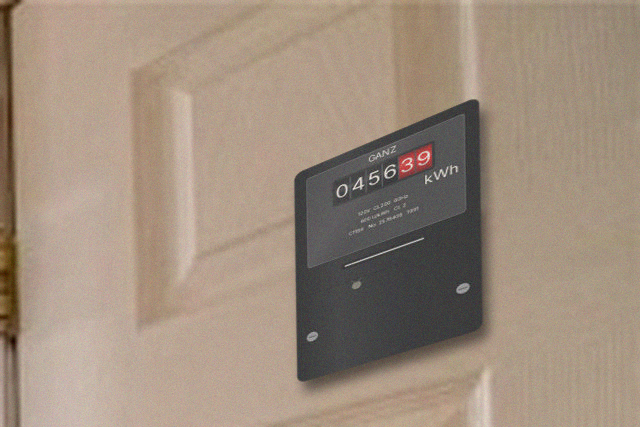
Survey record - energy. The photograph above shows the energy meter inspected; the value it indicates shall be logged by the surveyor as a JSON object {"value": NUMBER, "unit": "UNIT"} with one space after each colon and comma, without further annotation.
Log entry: {"value": 456.39, "unit": "kWh"}
